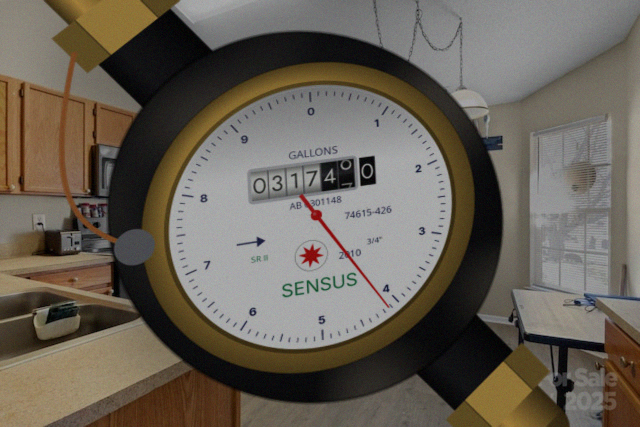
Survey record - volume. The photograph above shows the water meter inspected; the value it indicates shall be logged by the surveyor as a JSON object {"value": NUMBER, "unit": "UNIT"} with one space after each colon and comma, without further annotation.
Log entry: {"value": 317464.1, "unit": "gal"}
